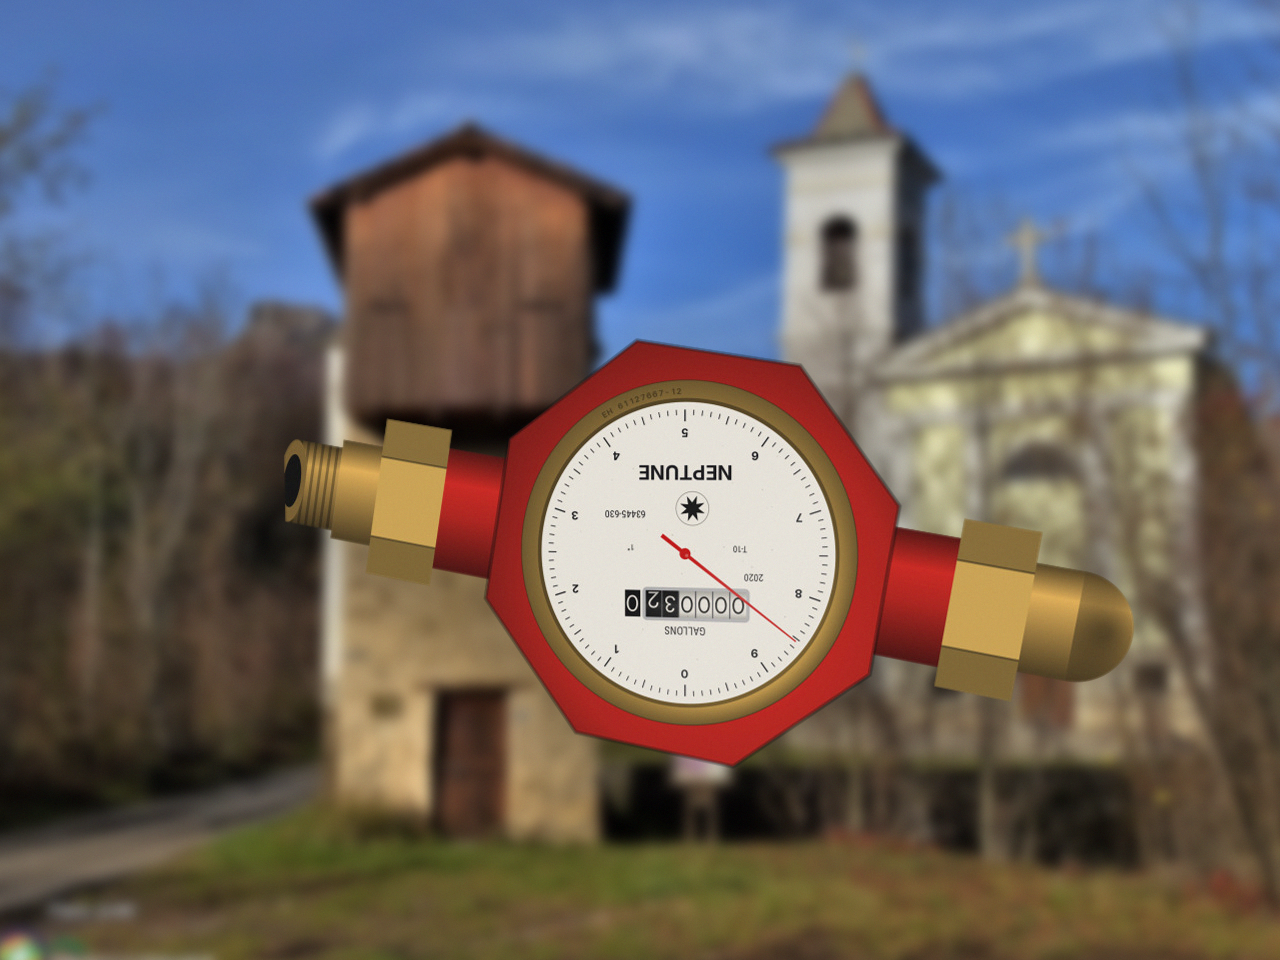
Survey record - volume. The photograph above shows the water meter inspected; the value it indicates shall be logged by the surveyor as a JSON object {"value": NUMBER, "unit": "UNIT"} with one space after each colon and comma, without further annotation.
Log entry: {"value": 318.5, "unit": "gal"}
